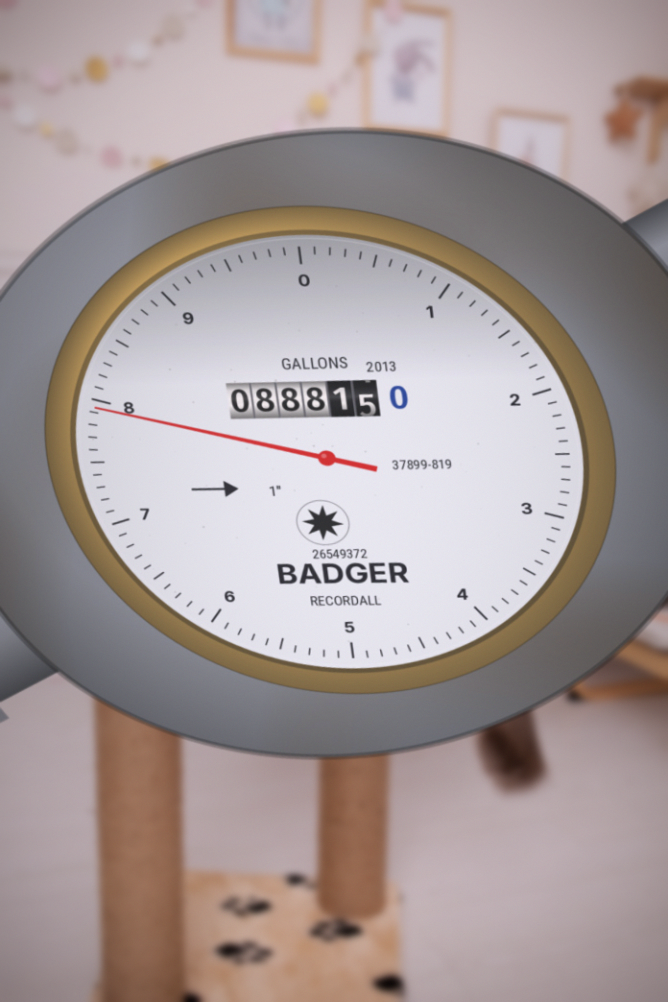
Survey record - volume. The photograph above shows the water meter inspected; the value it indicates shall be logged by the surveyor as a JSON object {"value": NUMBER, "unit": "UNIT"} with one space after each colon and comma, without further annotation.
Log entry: {"value": 888147.9, "unit": "gal"}
